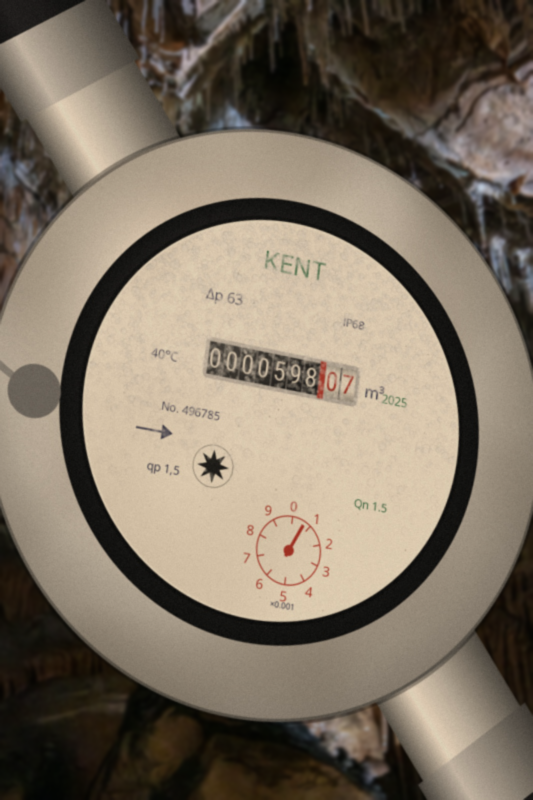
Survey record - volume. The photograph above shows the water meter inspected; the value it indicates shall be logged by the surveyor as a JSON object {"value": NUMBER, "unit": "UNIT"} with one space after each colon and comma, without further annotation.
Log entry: {"value": 598.070, "unit": "m³"}
